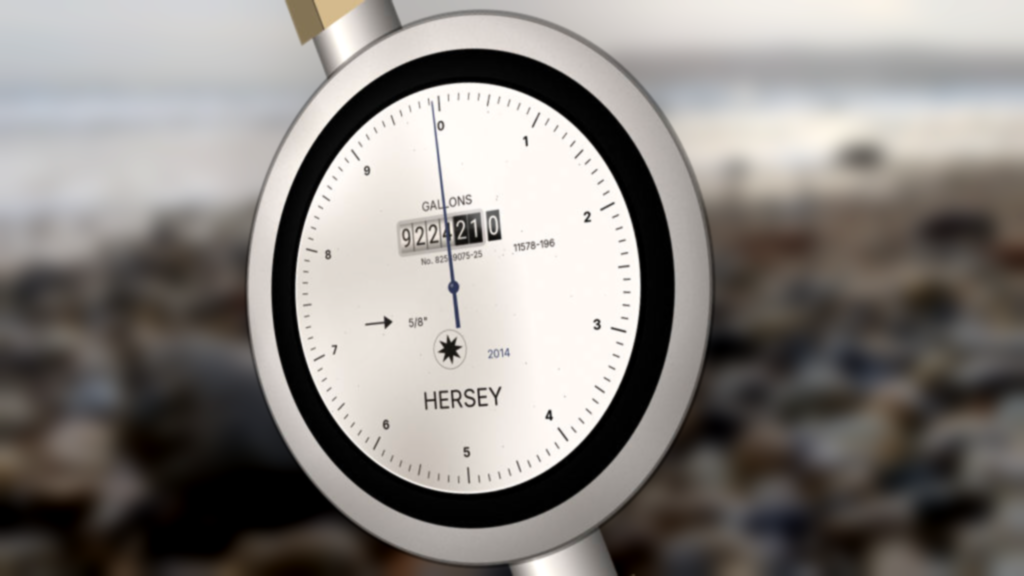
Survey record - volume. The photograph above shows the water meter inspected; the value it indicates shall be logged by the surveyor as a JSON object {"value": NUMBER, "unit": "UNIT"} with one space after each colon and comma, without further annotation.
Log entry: {"value": 9224209.9, "unit": "gal"}
